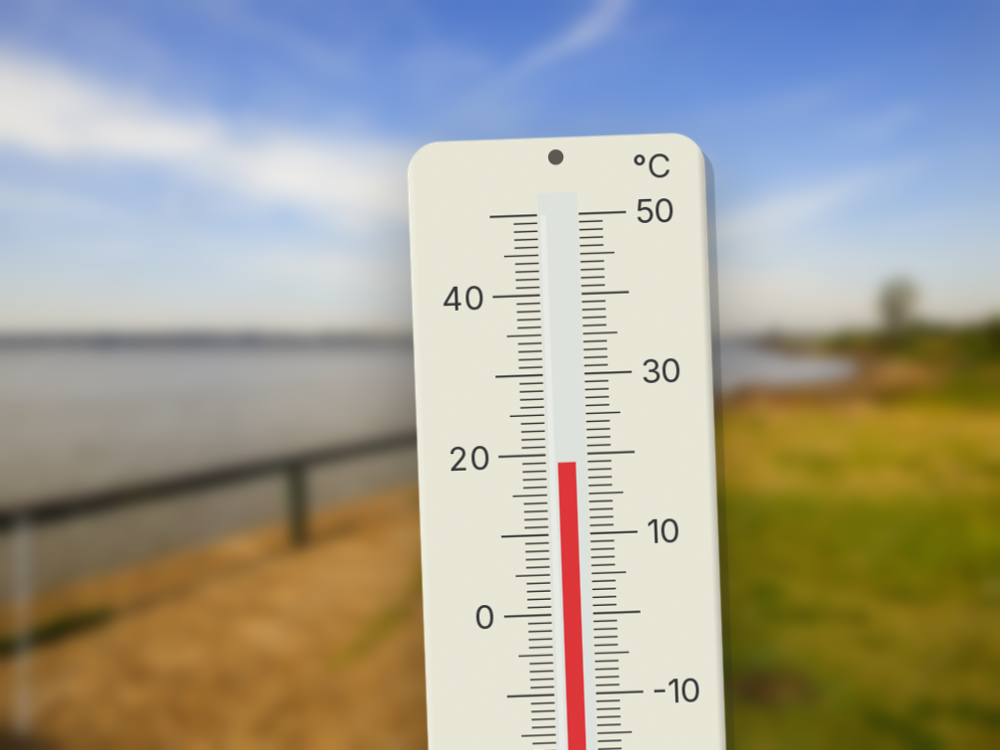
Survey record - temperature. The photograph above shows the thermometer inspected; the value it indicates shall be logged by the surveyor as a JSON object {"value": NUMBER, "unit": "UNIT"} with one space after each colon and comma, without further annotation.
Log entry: {"value": 19, "unit": "°C"}
